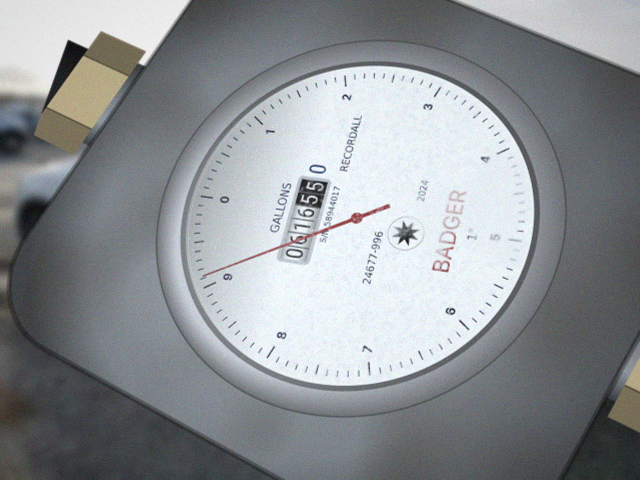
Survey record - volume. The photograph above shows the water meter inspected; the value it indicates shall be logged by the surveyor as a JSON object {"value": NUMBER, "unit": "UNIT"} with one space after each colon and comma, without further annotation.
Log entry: {"value": 616549.1, "unit": "gal"}
